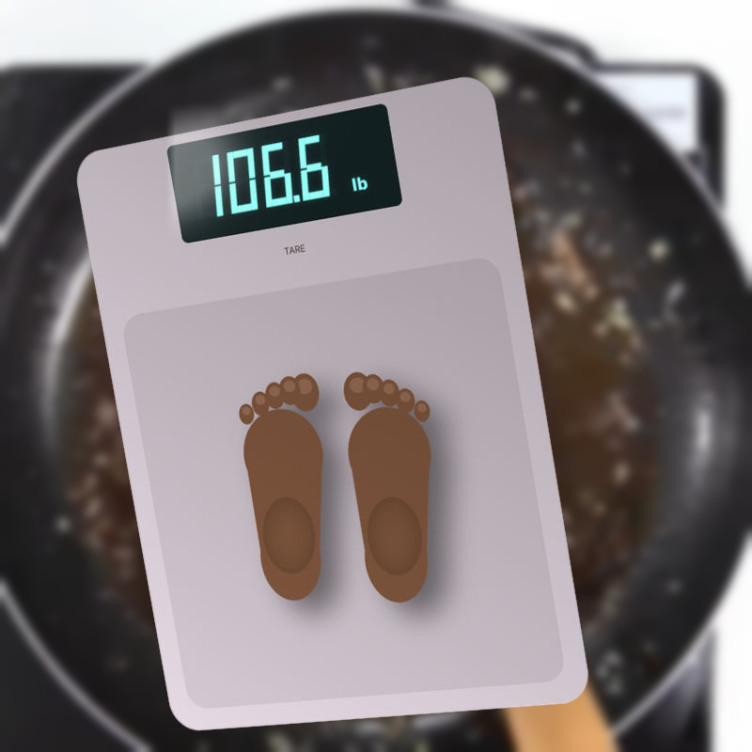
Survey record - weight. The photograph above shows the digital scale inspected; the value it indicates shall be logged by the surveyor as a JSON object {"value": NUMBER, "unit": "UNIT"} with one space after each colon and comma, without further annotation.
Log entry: {"value": 106.6, "unit": "lb"}
